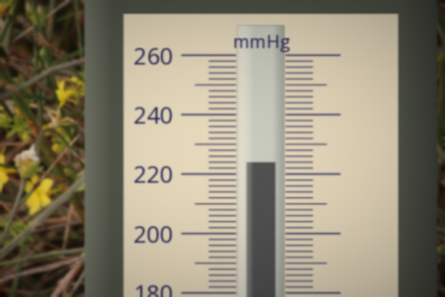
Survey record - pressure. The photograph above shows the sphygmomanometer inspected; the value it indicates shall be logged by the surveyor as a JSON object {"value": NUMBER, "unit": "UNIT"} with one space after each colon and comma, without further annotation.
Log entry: {"value": 224, "unit": "mmHg"}
